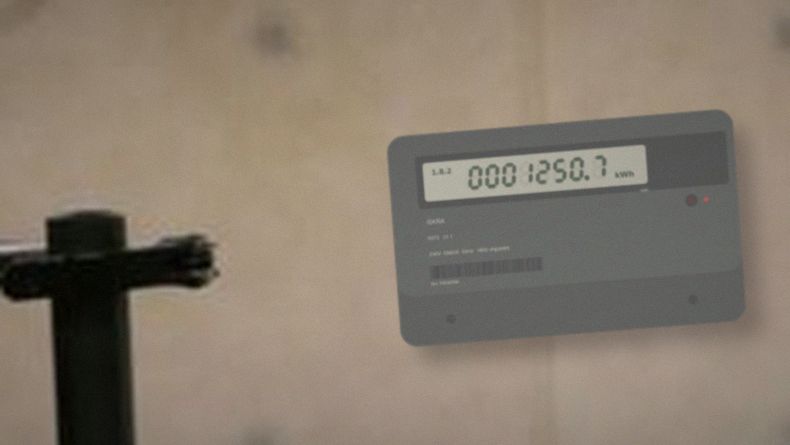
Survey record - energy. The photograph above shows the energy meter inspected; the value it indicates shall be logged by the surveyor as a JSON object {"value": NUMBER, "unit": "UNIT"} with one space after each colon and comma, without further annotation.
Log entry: {"value": 1250.7, "unit": "kWh"}
